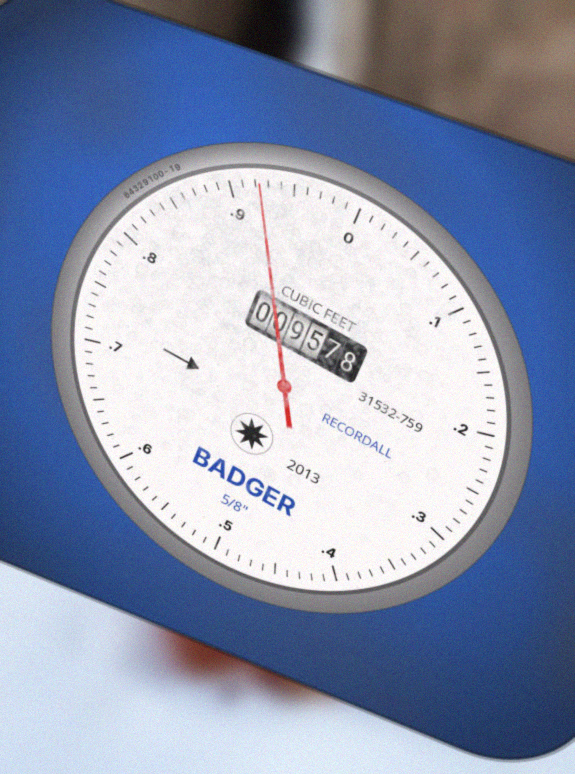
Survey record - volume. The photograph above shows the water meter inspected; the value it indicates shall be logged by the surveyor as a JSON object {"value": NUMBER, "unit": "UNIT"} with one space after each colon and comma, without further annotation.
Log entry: {"value": 9577.92, "unit": "ft³"}
